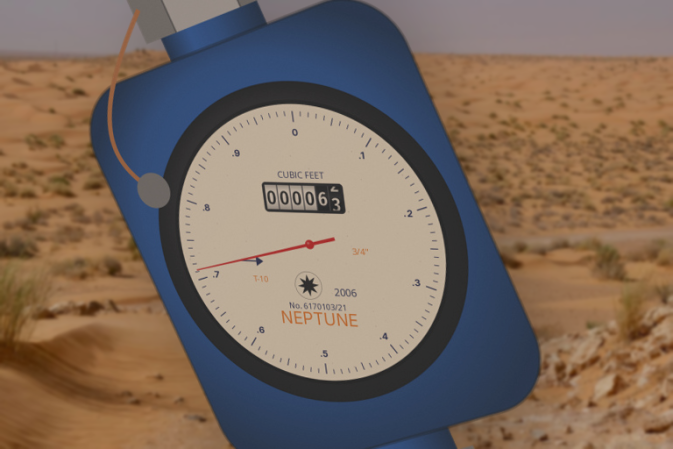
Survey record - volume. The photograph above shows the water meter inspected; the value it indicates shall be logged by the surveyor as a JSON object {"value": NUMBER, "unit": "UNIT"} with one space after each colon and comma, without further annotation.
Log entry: {"value": 62.71, "unit": "ft³"}
